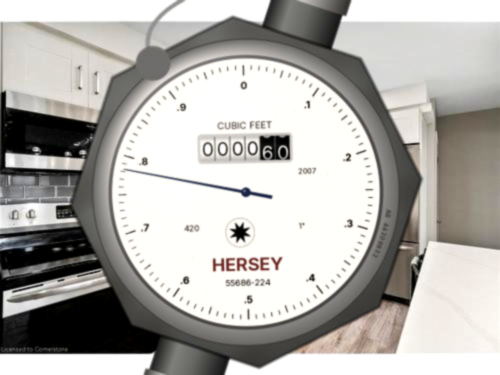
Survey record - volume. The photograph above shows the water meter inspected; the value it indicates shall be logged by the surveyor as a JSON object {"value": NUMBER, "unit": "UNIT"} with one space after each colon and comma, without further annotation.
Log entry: {"value": 59.78, "unit": "ft³"}
